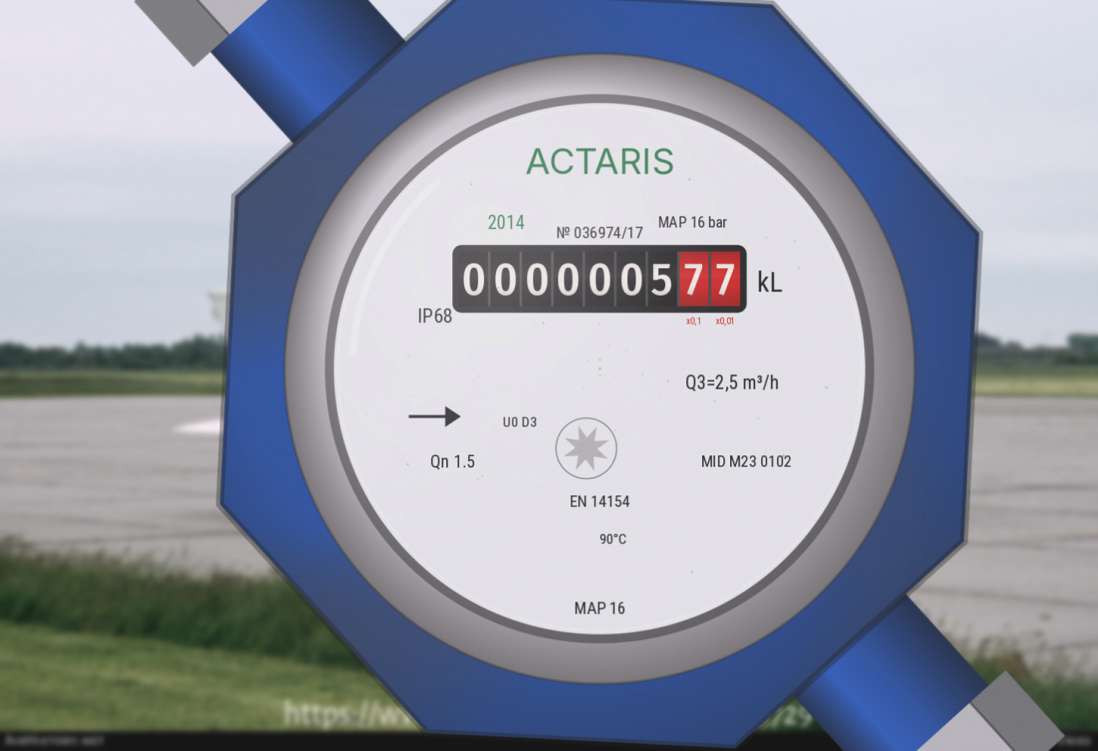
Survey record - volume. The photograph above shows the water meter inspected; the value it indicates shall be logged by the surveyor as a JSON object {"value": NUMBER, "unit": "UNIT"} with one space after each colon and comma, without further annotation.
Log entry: {"value": 5.77, "unit": "kL"}
